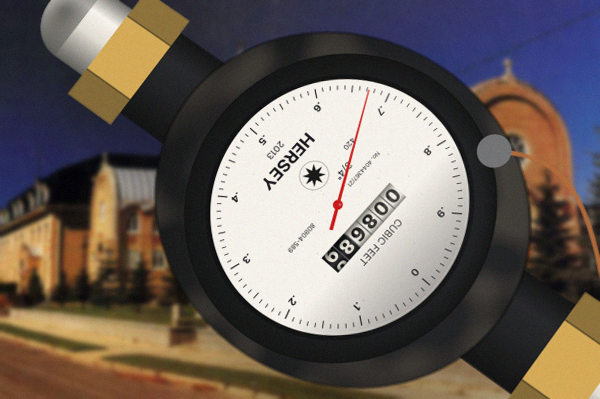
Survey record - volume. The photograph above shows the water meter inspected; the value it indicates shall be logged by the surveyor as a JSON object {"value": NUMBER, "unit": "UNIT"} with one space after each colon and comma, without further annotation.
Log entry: {"value": 8688.67, "unit": "ft³"}
